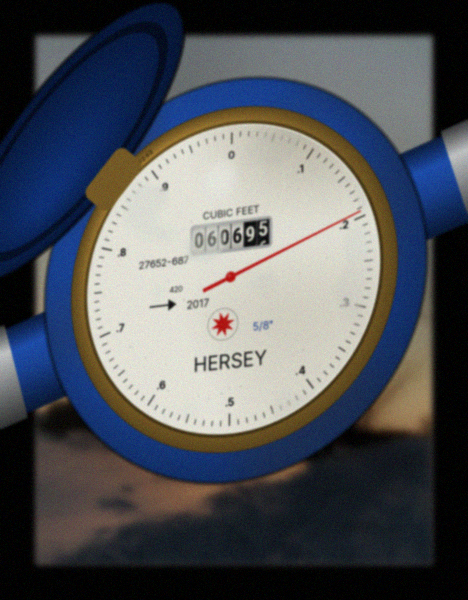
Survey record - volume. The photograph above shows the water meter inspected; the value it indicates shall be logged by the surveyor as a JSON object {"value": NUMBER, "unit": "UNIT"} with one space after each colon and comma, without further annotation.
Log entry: {"value": 60695.19, "unit": "ft³"}
